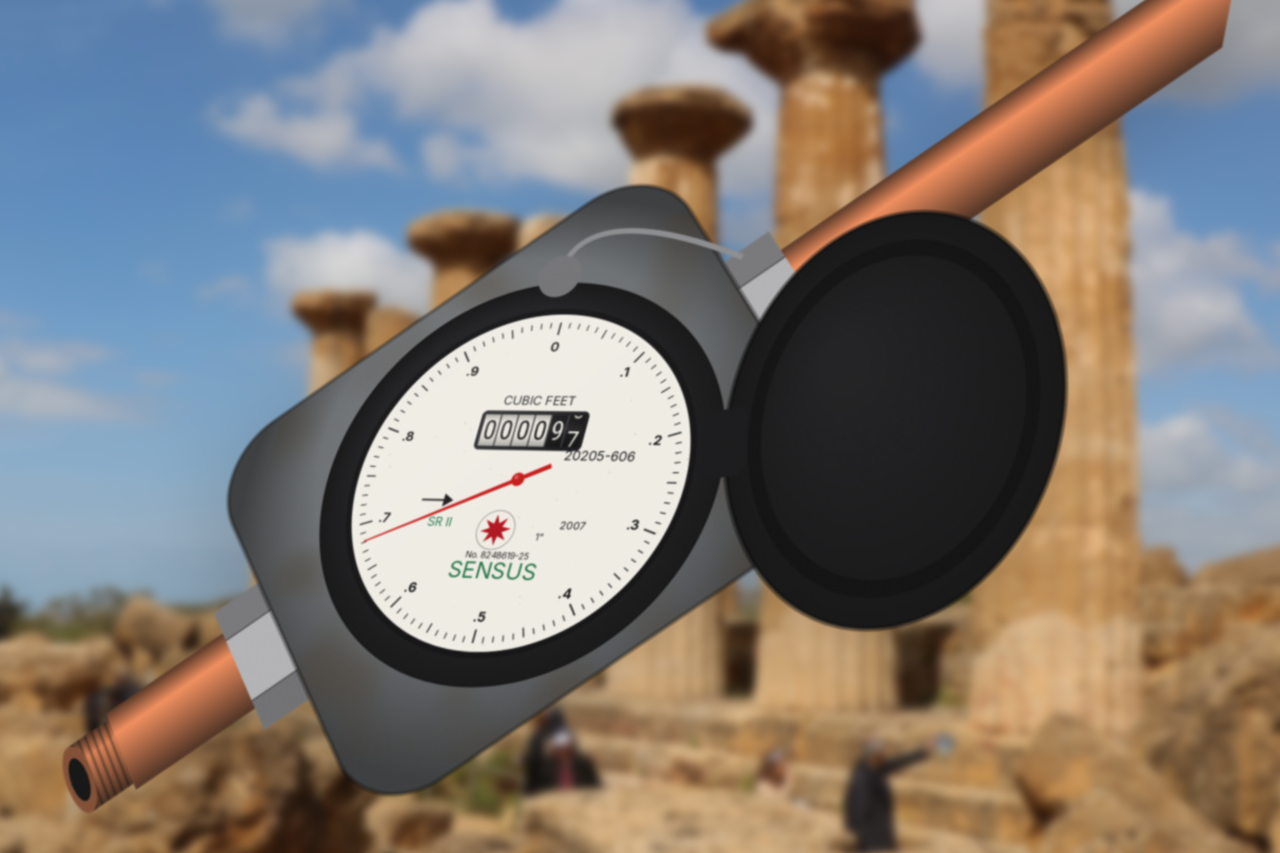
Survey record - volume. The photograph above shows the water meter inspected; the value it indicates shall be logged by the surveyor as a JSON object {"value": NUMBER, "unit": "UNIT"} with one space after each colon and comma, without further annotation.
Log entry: {"value": 96.68, "unit": "ft³"}
